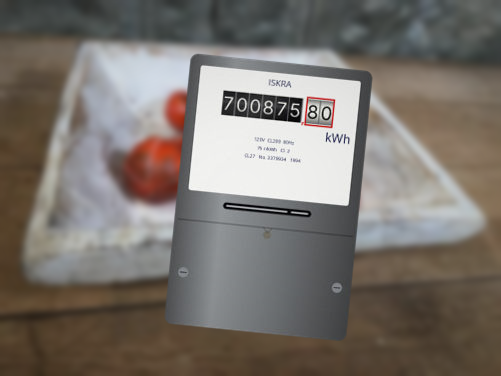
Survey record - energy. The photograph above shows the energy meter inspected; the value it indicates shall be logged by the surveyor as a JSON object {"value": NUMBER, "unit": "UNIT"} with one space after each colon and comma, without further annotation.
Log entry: {"value": 700875.80, "unit": "kWh"}
